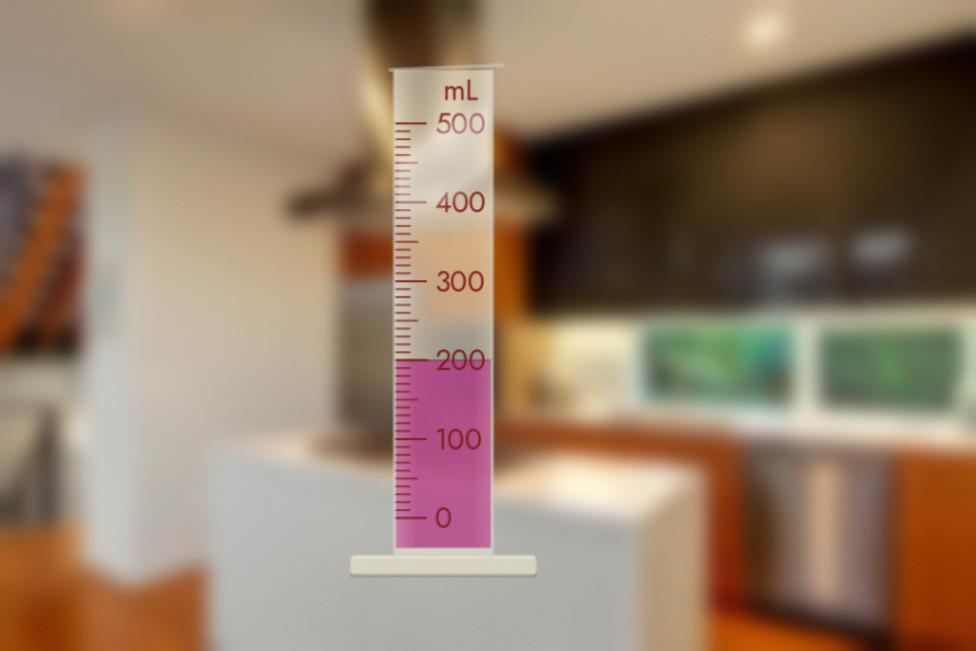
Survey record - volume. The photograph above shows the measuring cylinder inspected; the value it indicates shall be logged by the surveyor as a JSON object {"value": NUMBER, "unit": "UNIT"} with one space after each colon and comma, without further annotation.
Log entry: {"value": 200, "unit": "mL"}
